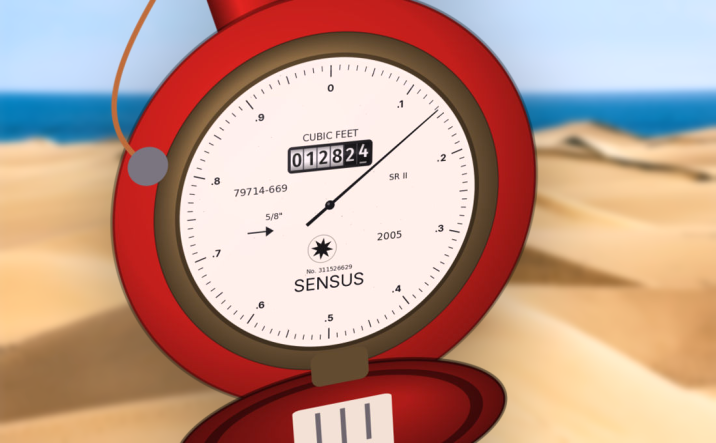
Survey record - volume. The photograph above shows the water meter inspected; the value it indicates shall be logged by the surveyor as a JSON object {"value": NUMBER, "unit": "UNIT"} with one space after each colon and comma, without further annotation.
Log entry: {"value": 12824.14, "unit": "ft³"}
